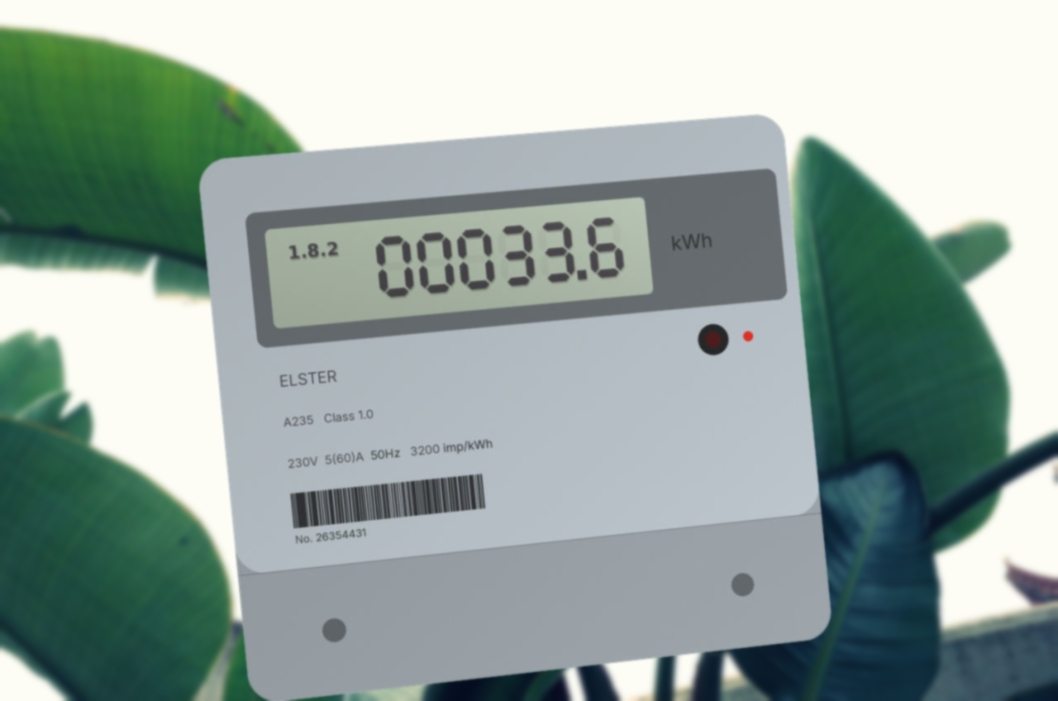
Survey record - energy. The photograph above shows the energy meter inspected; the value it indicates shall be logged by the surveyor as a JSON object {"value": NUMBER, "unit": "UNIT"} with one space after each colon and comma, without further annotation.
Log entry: {"value": 33.6, "unit": "kWh"}
